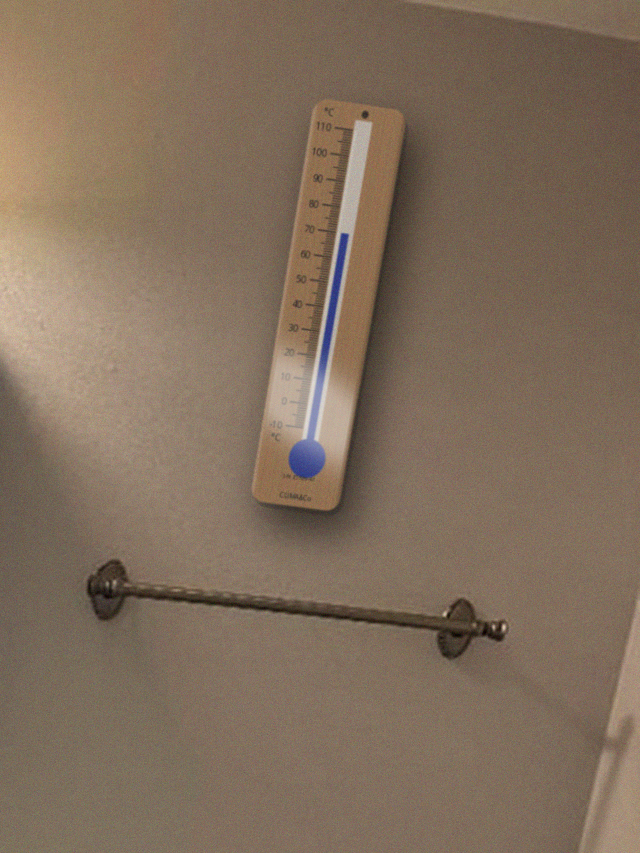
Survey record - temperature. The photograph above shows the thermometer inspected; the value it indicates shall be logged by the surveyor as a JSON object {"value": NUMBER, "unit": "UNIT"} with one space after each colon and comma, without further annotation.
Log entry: {"value": 70, "unit": "°C"}
